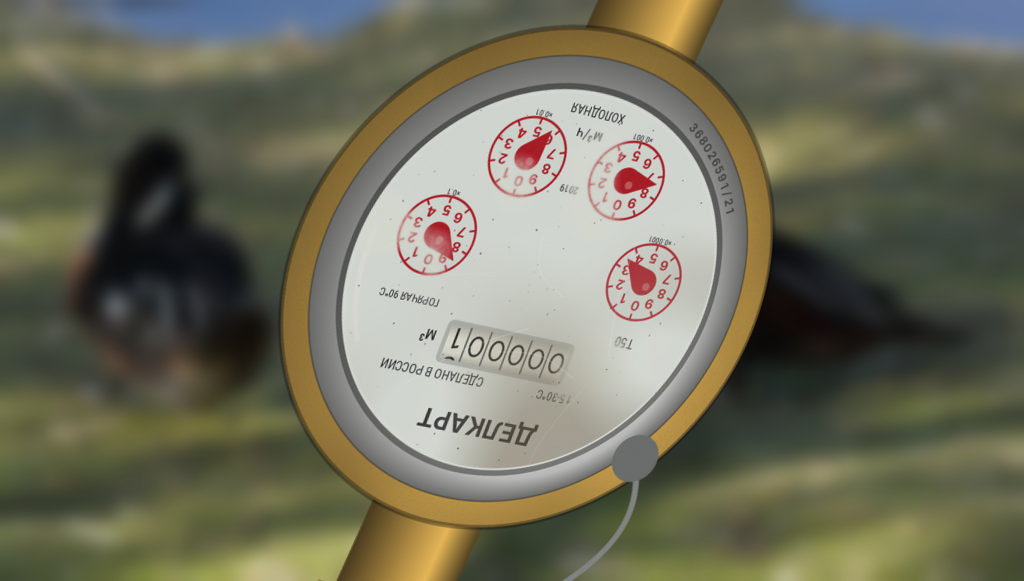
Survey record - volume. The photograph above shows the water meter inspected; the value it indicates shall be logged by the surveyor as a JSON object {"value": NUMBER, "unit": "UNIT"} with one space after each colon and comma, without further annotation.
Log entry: {"value": 0.8573, "unit": "m³"}
